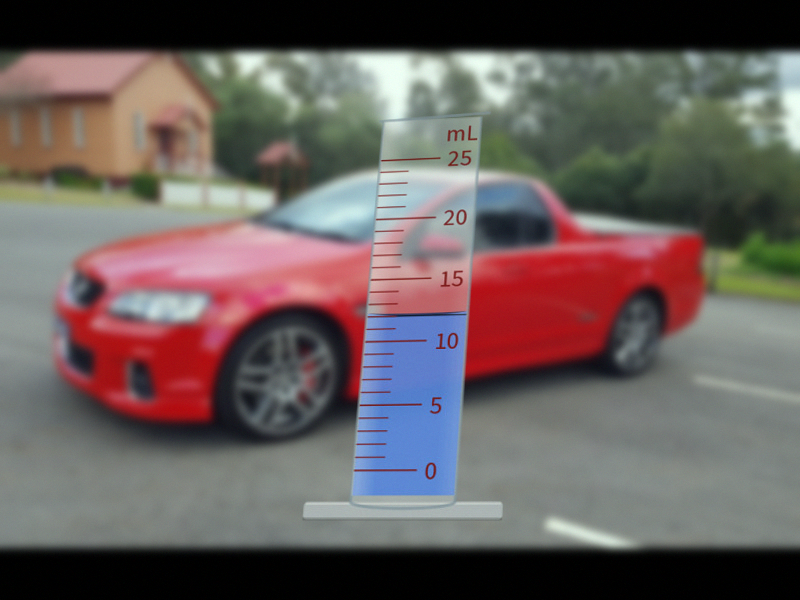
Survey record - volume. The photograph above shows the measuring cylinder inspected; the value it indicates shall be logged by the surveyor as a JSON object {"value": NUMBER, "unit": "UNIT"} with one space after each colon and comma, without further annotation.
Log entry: {"value": 12, "unit": "mL"}
